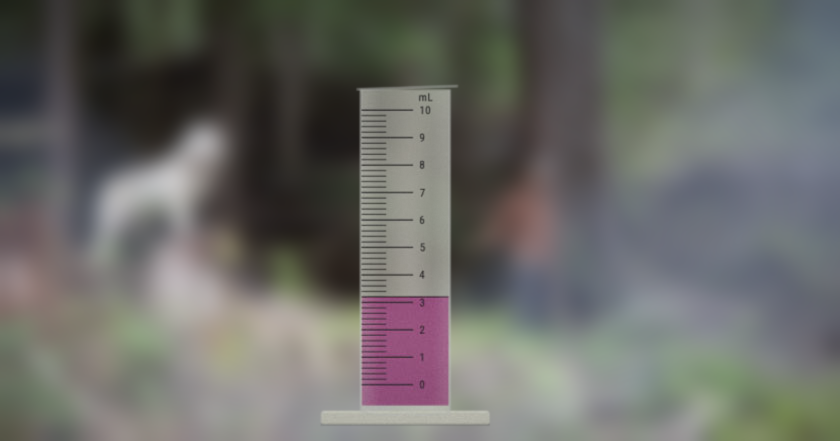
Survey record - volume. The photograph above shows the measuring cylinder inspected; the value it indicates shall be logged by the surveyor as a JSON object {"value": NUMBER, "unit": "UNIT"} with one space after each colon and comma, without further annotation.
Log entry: {"value": 3.2, "unit": "mL"}
